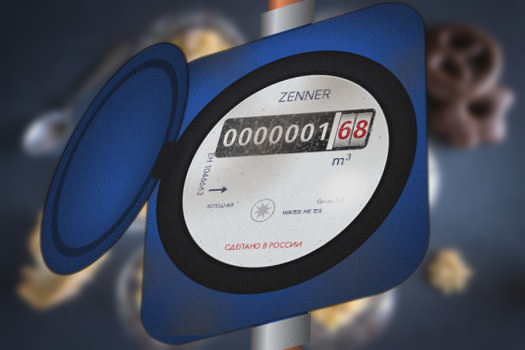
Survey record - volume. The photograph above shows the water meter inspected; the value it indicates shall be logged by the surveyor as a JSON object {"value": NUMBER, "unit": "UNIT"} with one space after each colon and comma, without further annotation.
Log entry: {"value": 1.68, "unit": "m³"}
